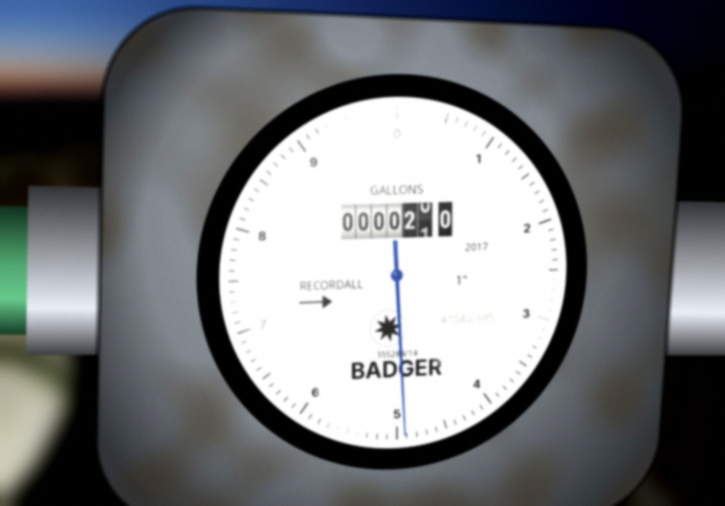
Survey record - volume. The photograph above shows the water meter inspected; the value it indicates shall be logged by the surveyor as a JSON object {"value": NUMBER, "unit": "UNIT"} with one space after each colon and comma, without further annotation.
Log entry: {"value": 204.9, "unit": "gal"}
